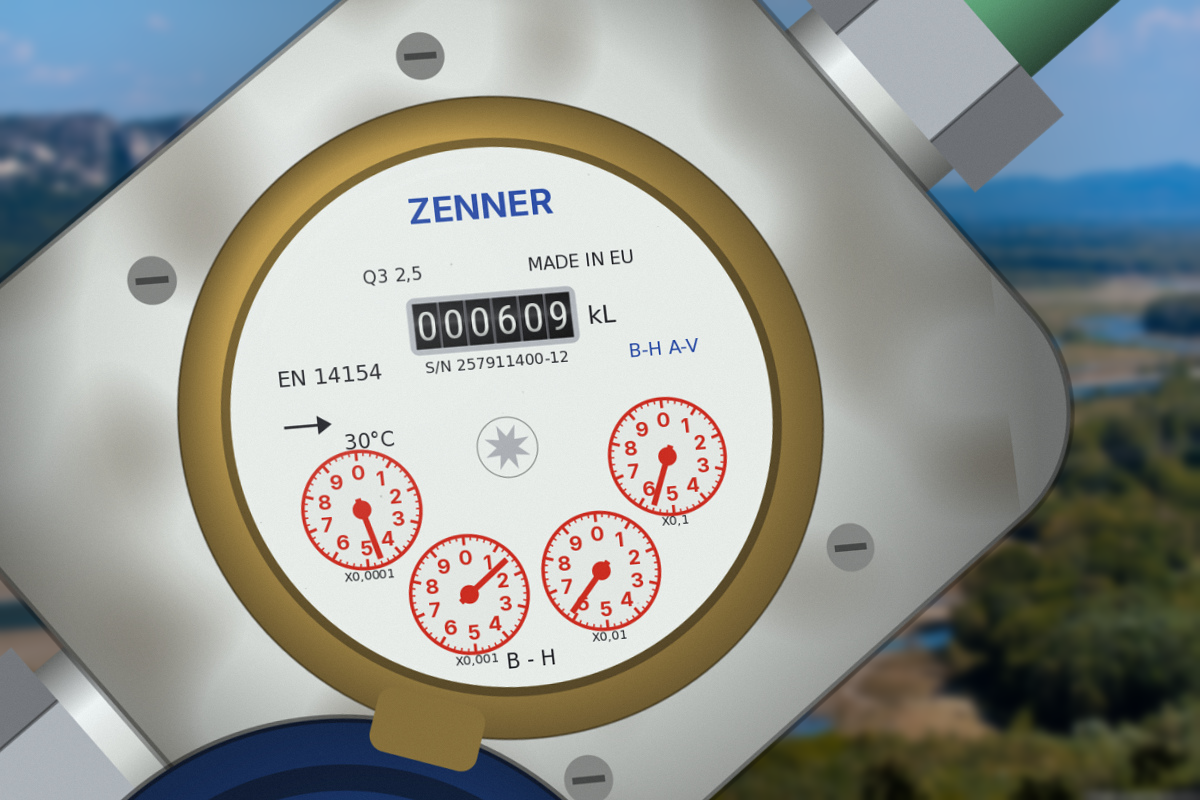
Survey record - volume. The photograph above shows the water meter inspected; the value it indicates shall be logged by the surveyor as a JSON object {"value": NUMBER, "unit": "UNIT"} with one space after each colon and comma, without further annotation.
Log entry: {"value": 609.5614, "unit": "kL"}
